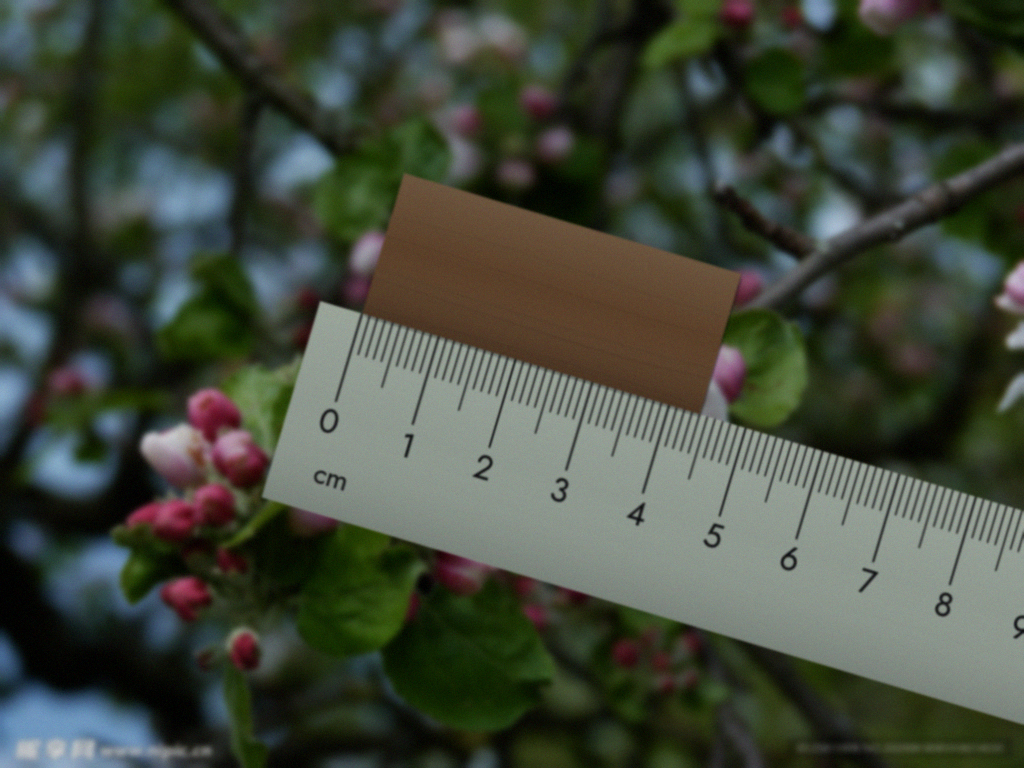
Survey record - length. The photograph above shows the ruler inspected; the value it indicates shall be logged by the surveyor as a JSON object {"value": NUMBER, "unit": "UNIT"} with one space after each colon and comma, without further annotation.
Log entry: {"value": 4.4, "unit": "cm"}
